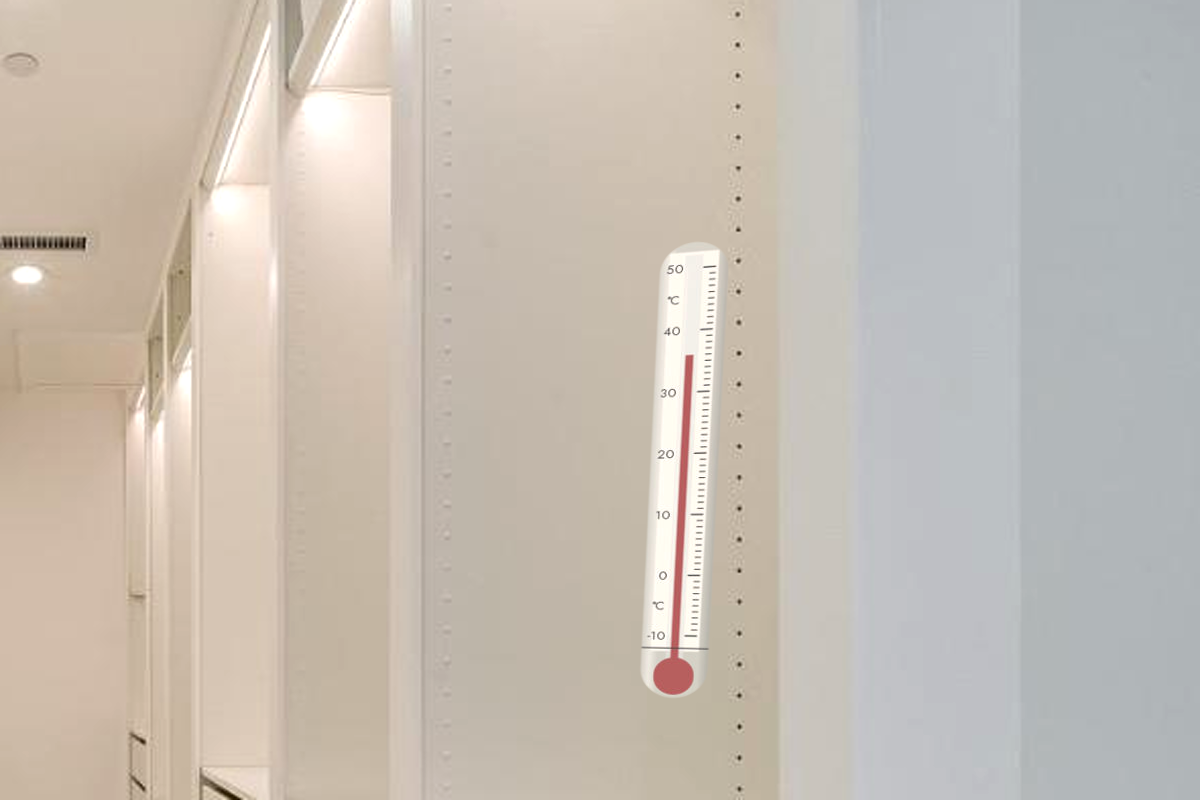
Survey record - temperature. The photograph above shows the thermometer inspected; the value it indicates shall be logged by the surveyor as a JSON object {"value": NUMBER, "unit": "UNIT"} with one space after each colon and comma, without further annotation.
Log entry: {"value": 36, "unit": "°C"}
